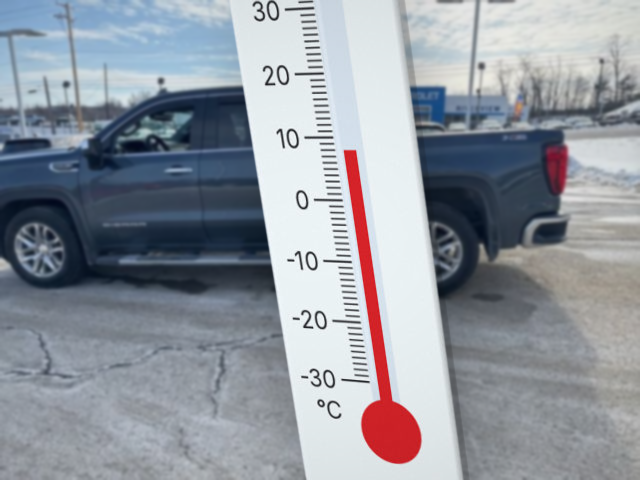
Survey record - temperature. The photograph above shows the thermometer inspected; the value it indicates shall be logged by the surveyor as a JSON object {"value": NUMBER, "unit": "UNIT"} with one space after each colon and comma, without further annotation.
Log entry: {"value": 8, "unit": "°C"}
